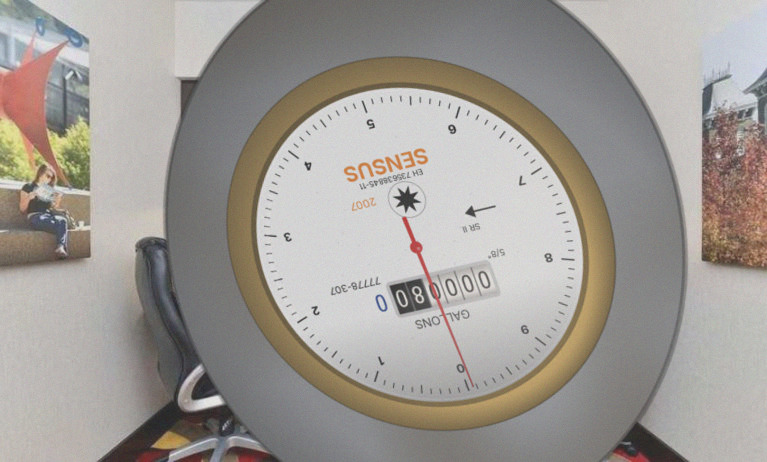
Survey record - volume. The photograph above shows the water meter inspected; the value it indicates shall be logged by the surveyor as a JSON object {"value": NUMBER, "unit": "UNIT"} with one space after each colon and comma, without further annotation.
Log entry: {"value": 799.9, "unit": "gal"}
